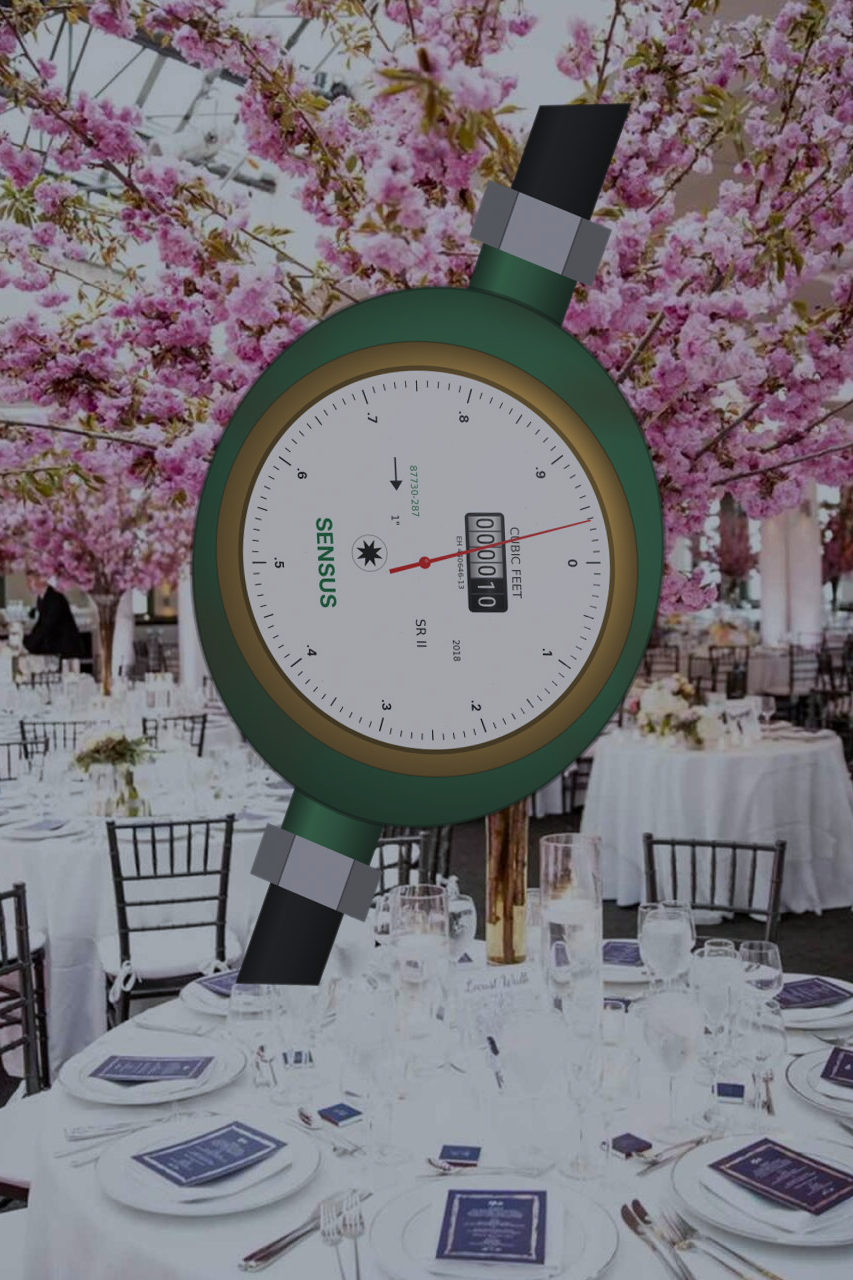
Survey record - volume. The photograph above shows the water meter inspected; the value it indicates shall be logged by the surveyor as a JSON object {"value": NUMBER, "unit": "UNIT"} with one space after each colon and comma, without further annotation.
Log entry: {"value": 9.96, "unit": "ft³"}
